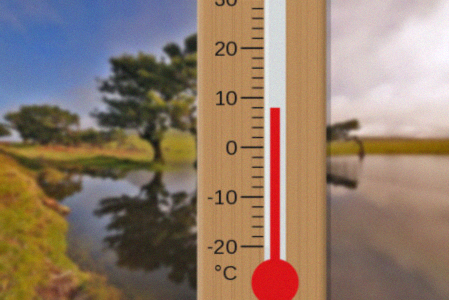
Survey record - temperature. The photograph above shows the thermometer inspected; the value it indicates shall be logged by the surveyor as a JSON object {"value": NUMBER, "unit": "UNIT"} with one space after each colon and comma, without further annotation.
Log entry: {"value": 8, "unit": "°C"}
